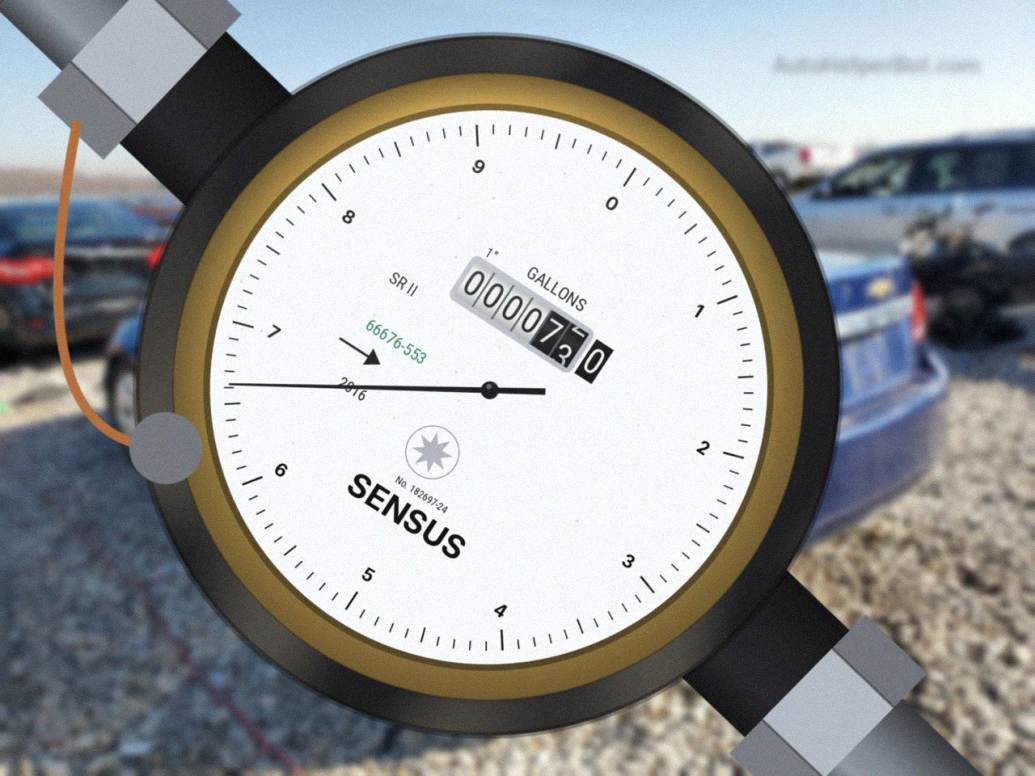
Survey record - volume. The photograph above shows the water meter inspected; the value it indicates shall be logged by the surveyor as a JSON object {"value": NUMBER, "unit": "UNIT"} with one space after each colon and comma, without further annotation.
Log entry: {"value": 726.6, "unit": "gal"}
